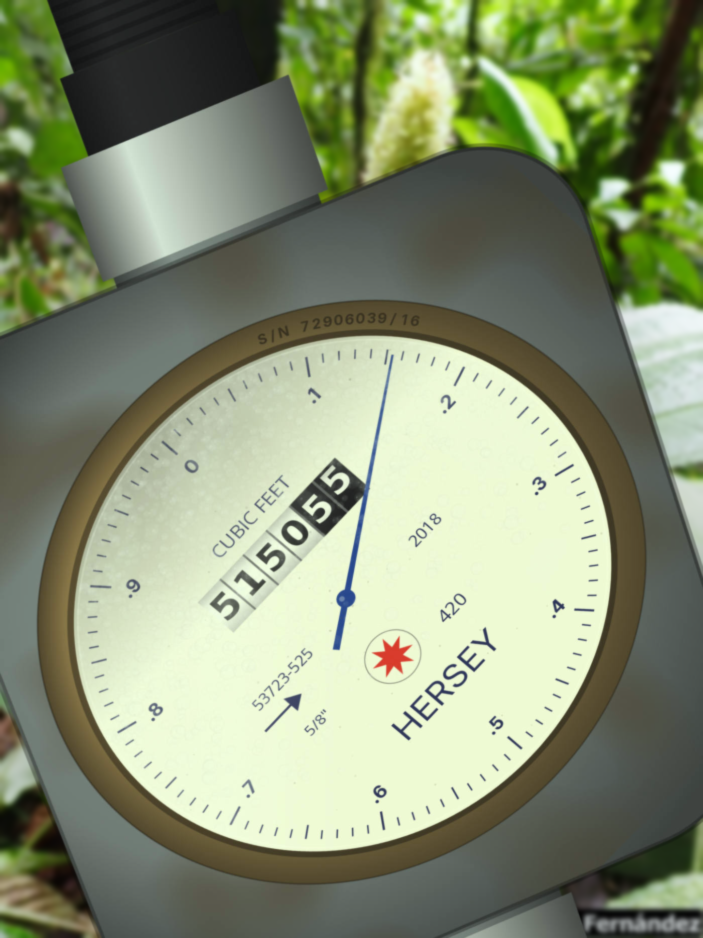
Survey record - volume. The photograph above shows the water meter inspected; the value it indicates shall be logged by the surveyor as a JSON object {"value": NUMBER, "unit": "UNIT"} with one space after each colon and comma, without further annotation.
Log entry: {"value": 515055.15, "unit": "ft³"}
